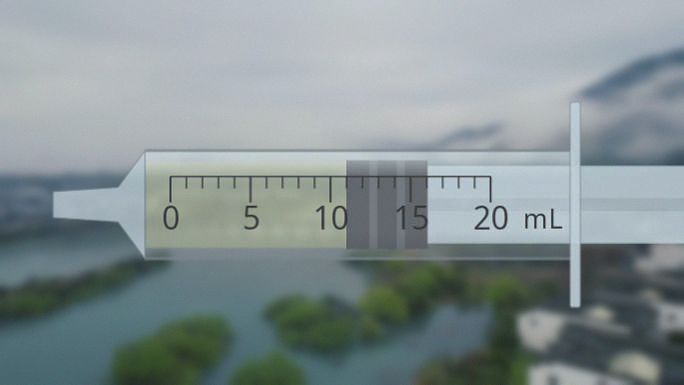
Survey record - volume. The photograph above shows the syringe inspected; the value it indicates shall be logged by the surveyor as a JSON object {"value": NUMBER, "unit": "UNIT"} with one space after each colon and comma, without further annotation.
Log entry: {"value": 11, "unit": "mL"}
